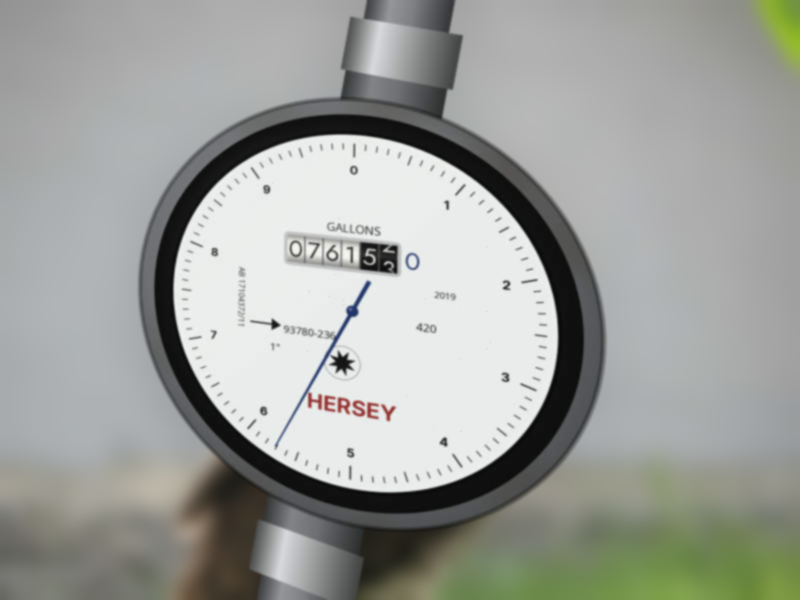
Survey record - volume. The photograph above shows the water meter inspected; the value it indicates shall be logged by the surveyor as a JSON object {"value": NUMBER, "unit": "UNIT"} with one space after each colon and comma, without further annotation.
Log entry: {"value": 761525.7, "unit": "gal"}
